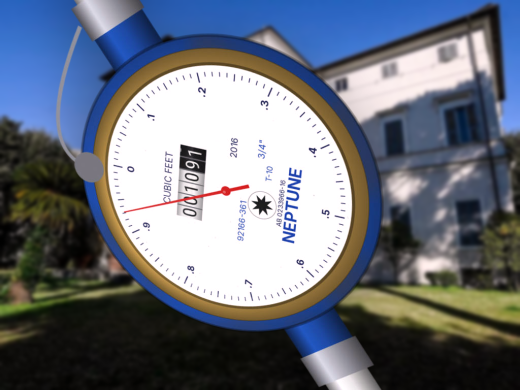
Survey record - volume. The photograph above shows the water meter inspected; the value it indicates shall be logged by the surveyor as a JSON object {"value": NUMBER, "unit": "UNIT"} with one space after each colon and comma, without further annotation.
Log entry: {"value": 1090.93, "unit": "ft³"}
